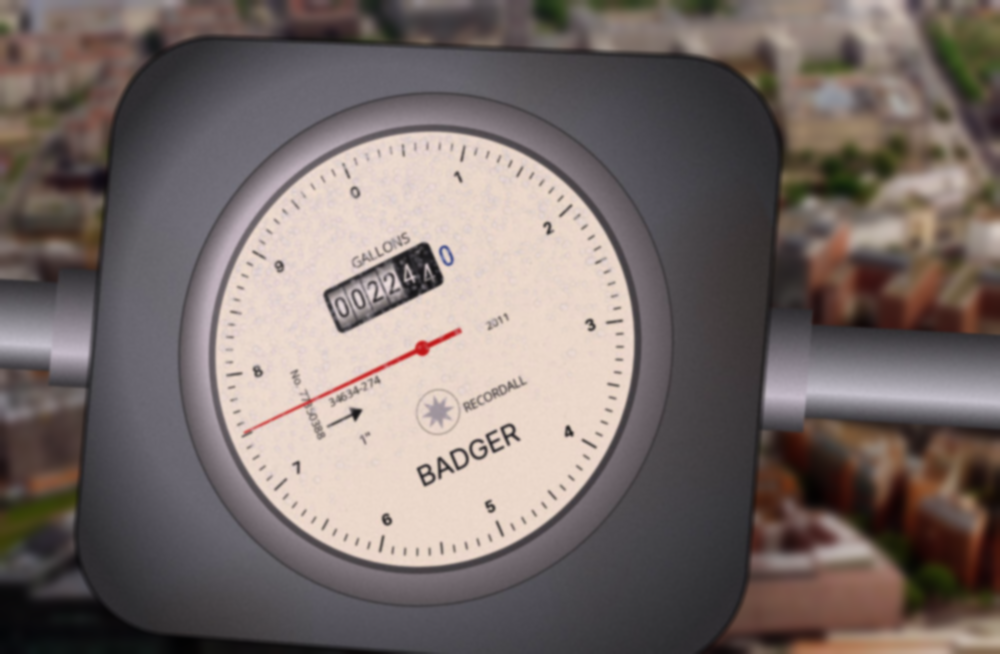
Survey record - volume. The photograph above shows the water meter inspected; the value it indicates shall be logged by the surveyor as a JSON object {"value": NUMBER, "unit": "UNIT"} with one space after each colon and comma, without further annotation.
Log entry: {"value": 22437.5, "unit": "gal"}
